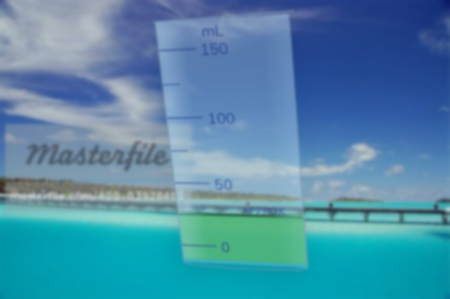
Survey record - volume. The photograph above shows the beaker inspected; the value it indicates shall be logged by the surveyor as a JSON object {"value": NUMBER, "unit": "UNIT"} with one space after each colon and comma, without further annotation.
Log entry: {"value": 25, "unit": "mL"}
